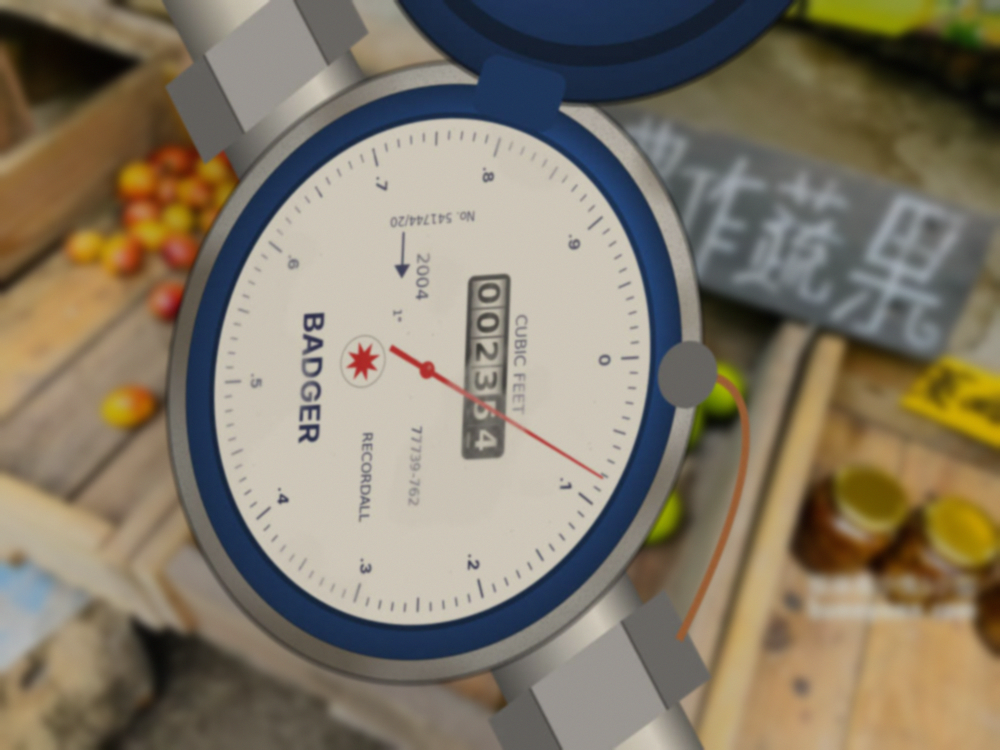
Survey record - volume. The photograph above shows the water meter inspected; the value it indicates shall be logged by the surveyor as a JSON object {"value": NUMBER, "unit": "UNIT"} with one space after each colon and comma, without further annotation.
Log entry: {"value": 2354.08, "unit": "ft³"}
